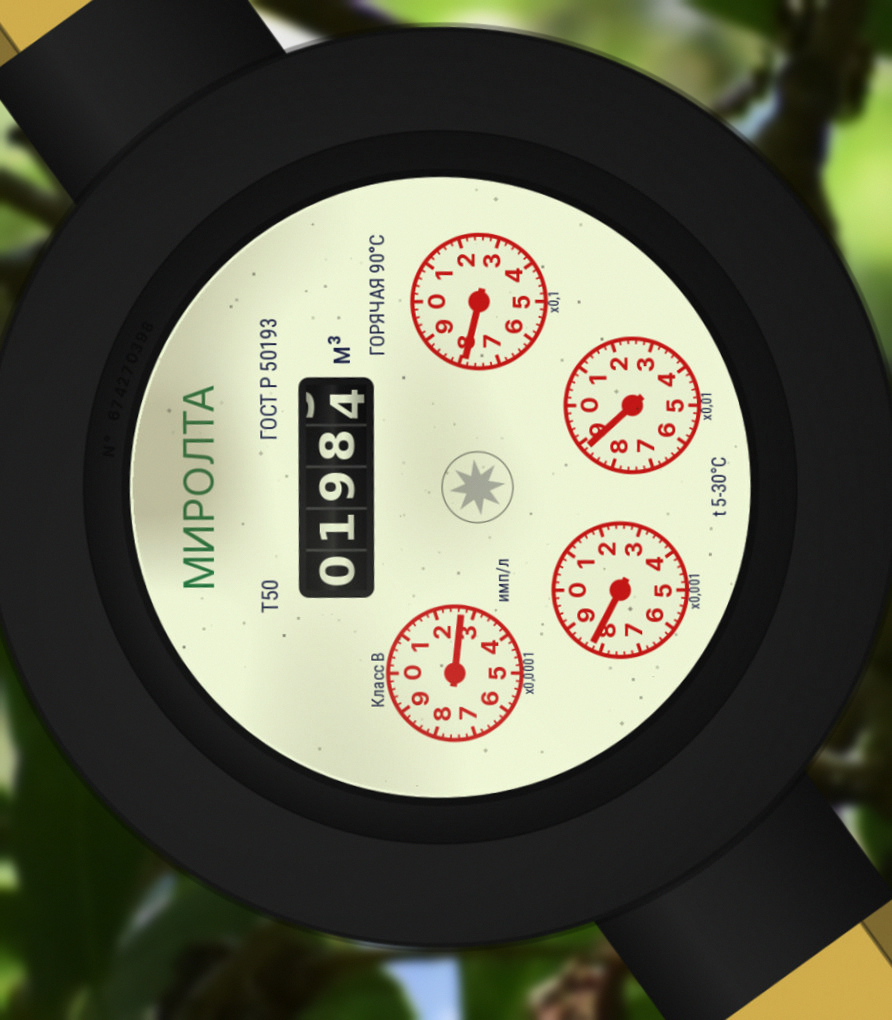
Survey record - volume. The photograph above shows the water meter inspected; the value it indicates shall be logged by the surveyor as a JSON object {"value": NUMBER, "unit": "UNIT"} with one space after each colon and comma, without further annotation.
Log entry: {"value": 1983.7882, "unit": "m³"}
